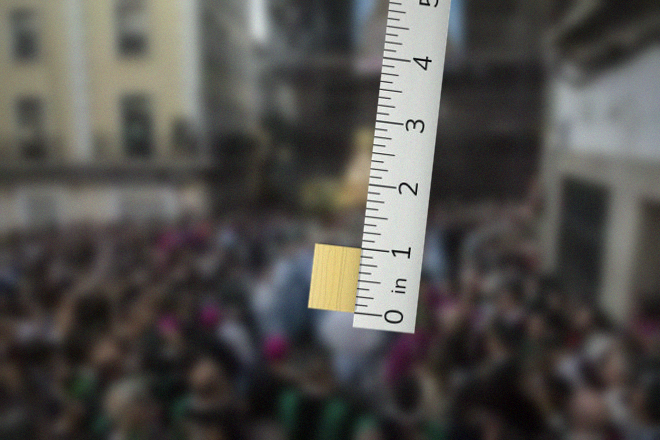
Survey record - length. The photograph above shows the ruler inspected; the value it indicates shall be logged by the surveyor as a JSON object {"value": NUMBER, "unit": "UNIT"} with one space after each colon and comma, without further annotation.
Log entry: {"value": 1, "unit": "in"}
